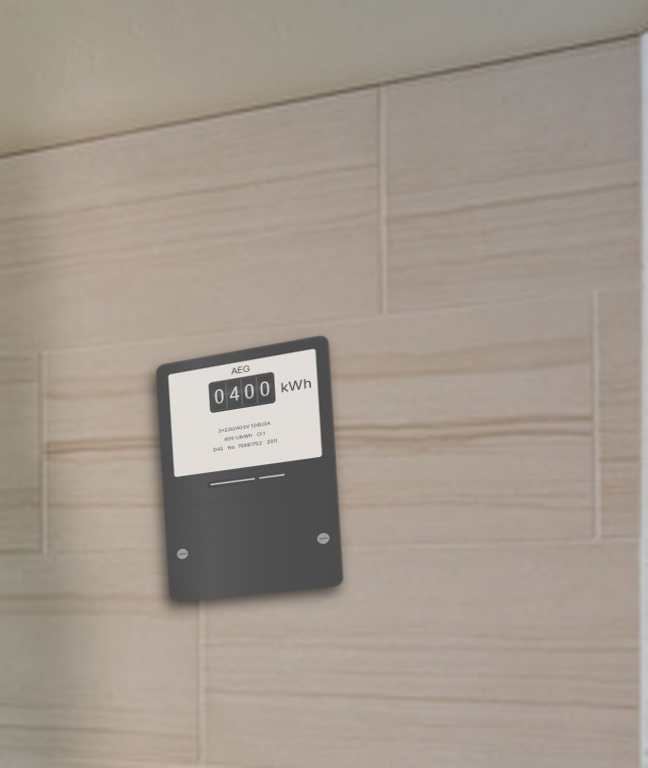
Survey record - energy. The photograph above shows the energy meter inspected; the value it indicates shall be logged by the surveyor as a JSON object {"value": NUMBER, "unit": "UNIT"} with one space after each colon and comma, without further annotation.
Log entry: {"value": 400, "unit": "kWh"}
